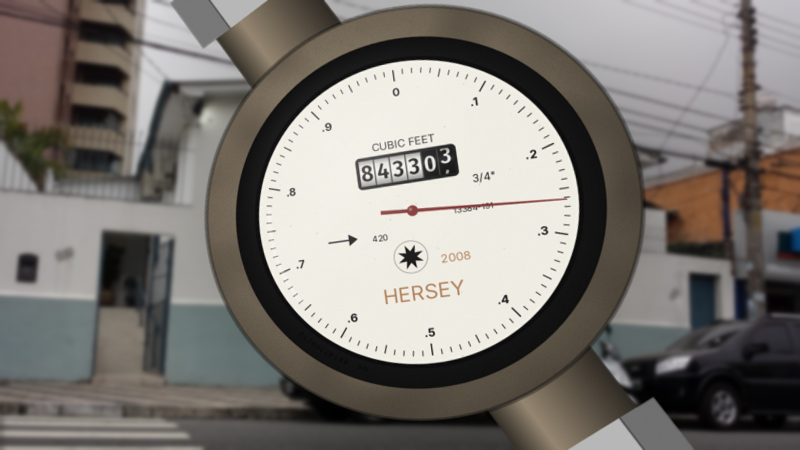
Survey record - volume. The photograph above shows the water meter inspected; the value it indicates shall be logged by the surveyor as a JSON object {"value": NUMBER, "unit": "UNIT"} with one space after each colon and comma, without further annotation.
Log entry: {"value": 843303.26, "unit": "ft³"}
